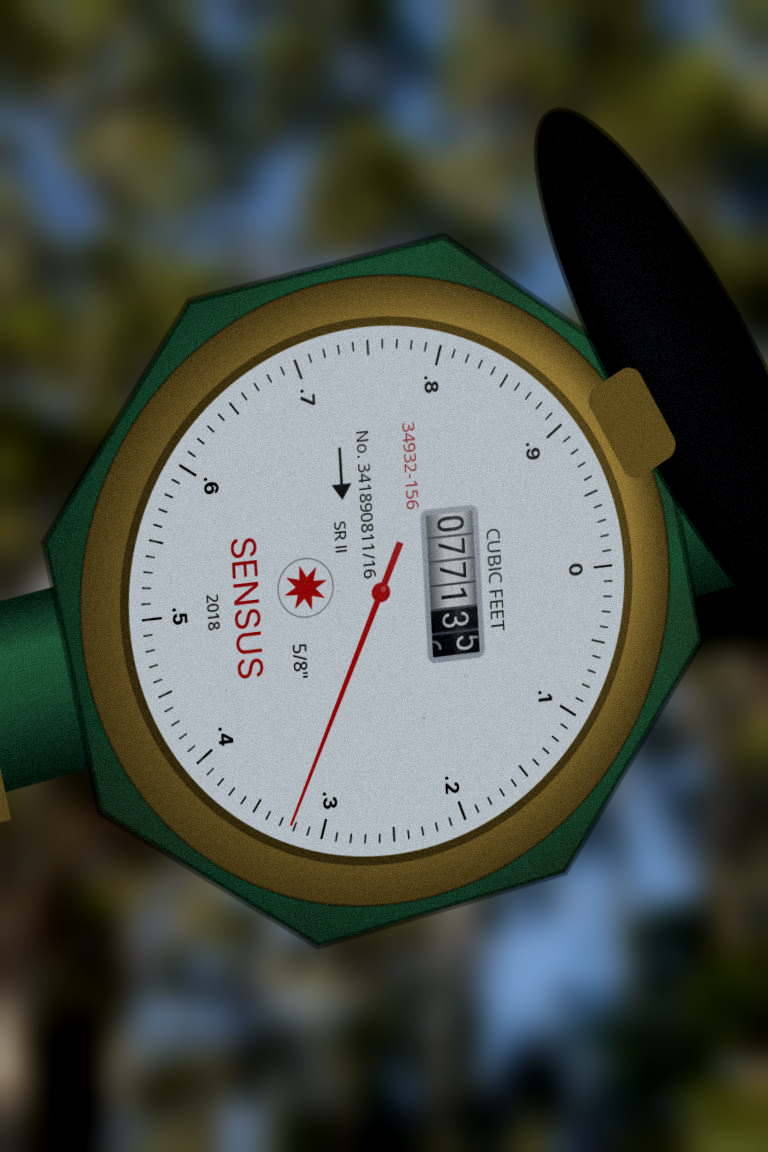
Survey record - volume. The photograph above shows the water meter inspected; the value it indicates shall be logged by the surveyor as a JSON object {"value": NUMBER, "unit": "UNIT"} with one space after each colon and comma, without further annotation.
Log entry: {"value": 77135.32, "unit": "ft³"}
